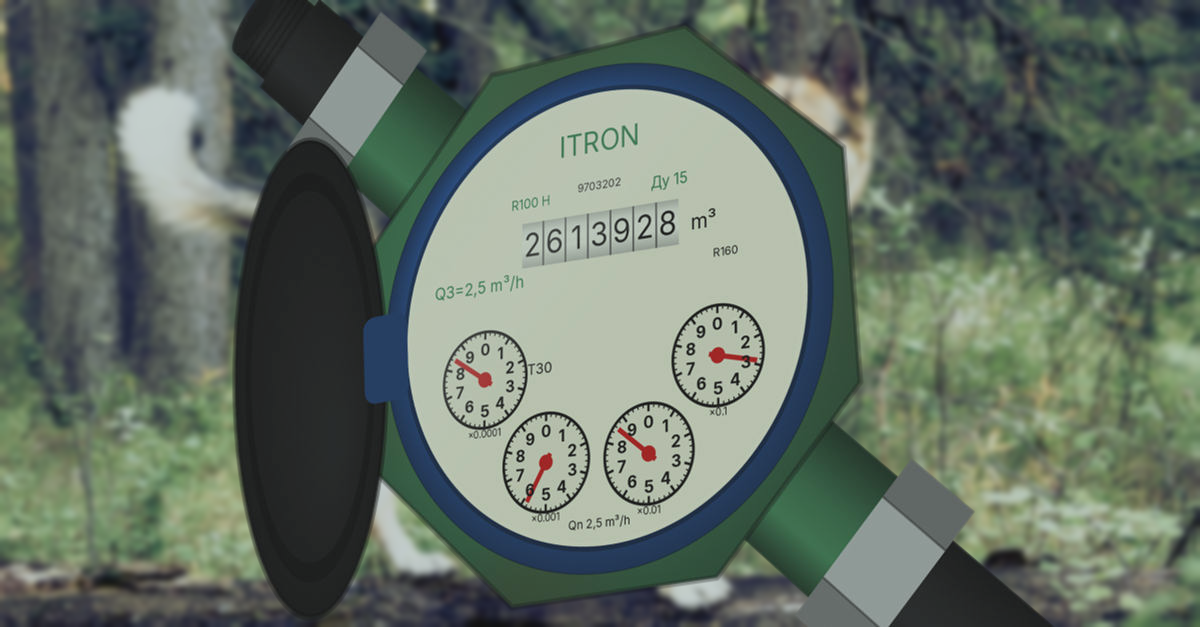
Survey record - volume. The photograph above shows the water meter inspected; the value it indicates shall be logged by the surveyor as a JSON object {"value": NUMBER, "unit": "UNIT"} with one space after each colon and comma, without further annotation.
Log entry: {"value": 2613928.2858, "unit": "m³"}
